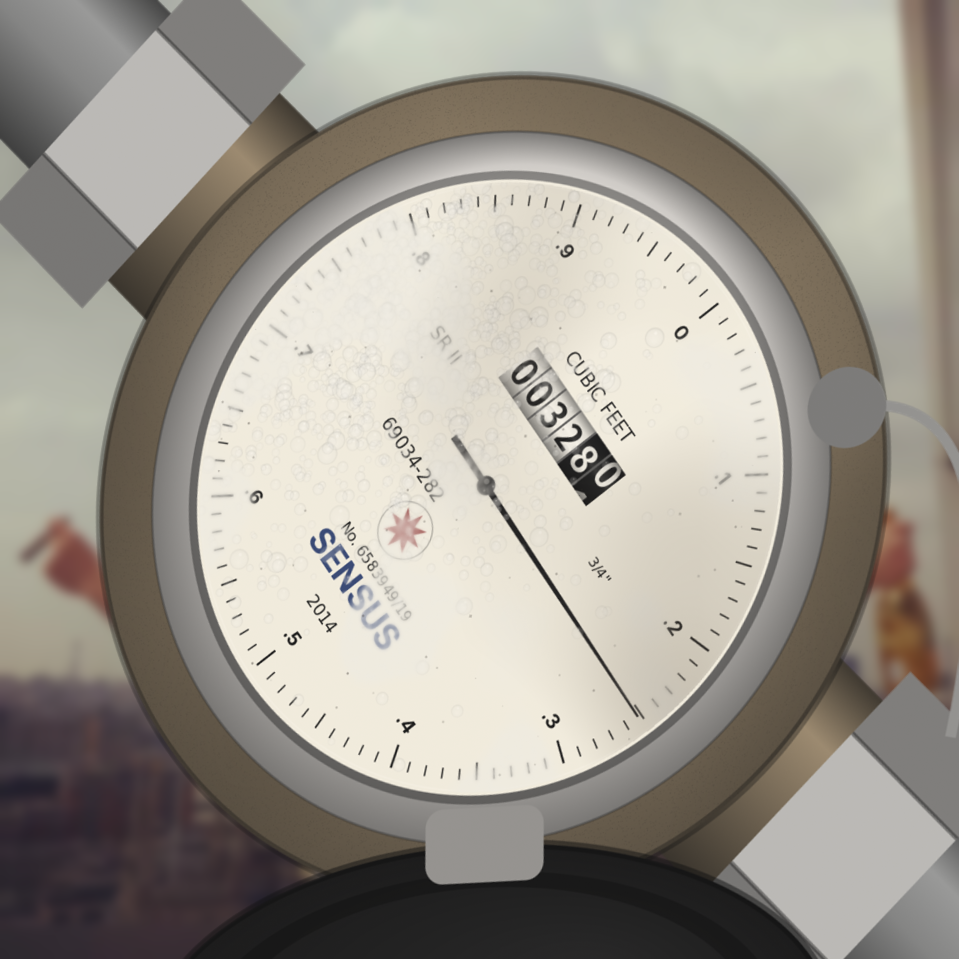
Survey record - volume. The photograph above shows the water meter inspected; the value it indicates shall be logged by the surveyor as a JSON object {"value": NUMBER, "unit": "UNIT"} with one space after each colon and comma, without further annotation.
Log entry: {"value": 3280.25, "unit": "ft³"}
